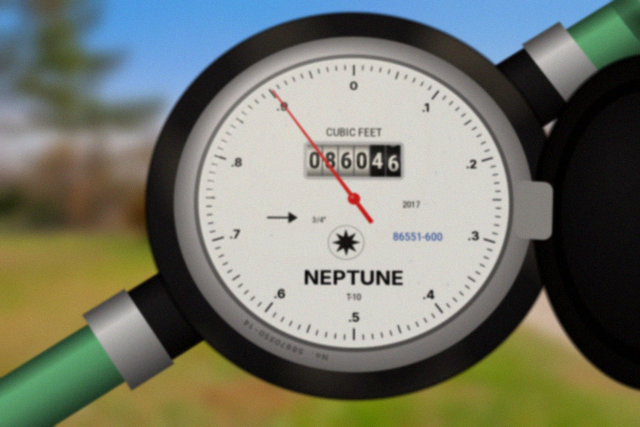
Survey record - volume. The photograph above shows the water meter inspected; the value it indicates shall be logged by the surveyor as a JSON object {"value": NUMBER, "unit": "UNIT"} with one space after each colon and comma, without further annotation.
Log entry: {"value": 86045.90, "unit": "ft³"}
